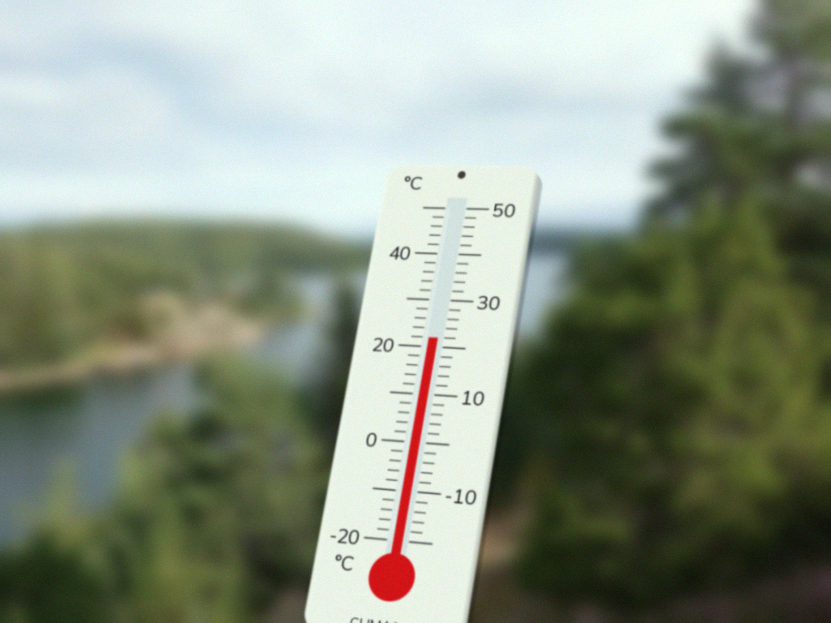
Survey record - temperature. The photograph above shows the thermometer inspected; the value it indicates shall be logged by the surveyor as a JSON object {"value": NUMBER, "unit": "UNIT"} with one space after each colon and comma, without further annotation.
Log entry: {"value": 22, "unit": "°C"}
